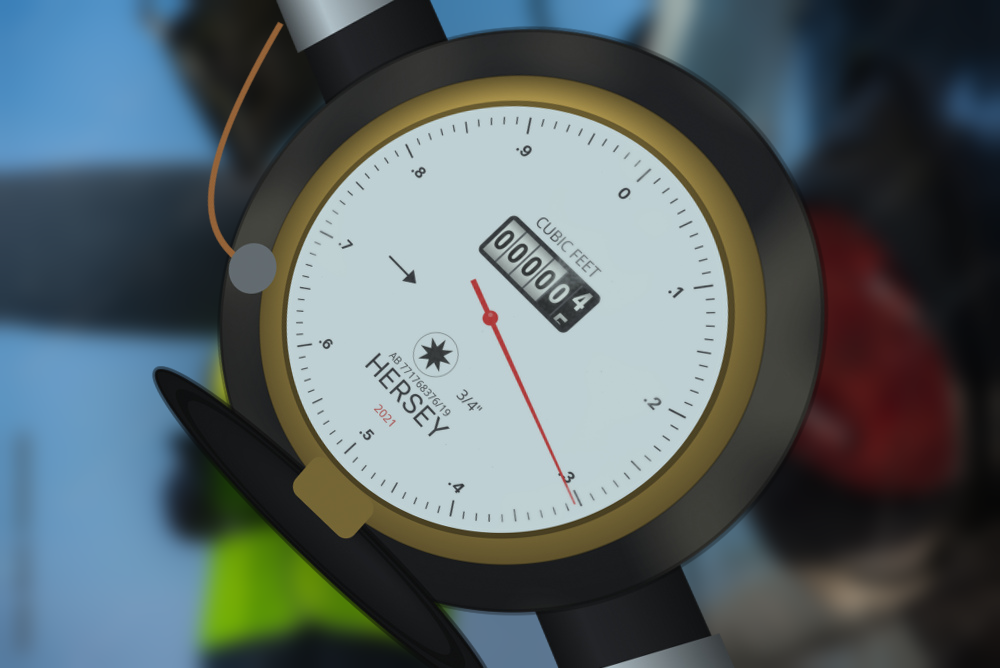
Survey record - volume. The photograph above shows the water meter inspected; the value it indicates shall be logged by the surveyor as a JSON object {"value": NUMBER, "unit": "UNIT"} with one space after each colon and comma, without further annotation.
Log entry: {"value": 4.30, "unit": "ft³"}
